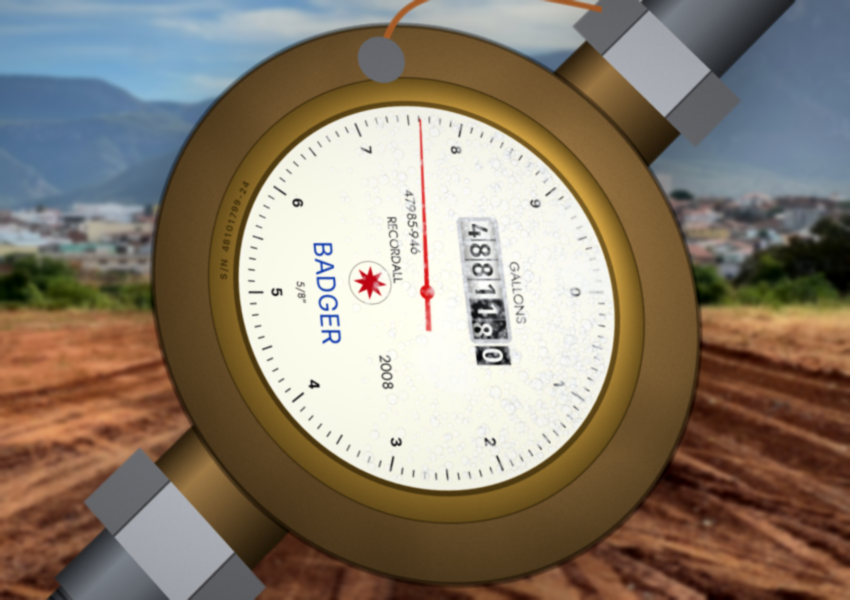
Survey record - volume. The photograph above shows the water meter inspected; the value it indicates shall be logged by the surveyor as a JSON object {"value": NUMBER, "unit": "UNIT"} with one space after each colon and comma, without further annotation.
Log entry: {"value": 4881177.6, "unit": "gal"}
